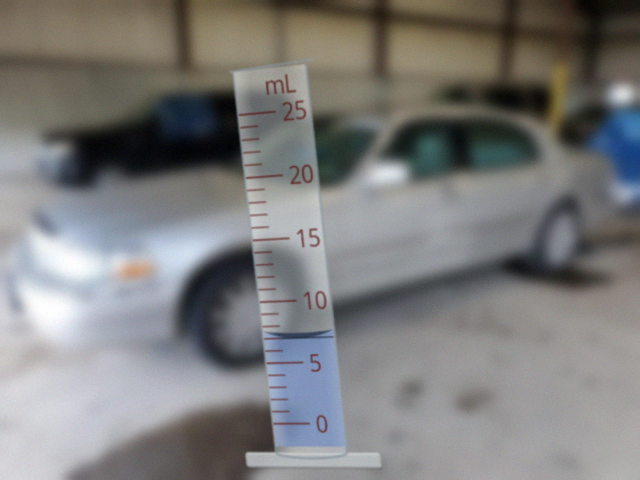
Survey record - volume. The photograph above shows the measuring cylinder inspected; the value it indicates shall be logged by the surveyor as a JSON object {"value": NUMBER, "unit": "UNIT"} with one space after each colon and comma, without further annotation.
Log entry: {"value": 7, "unit": "mL"}
